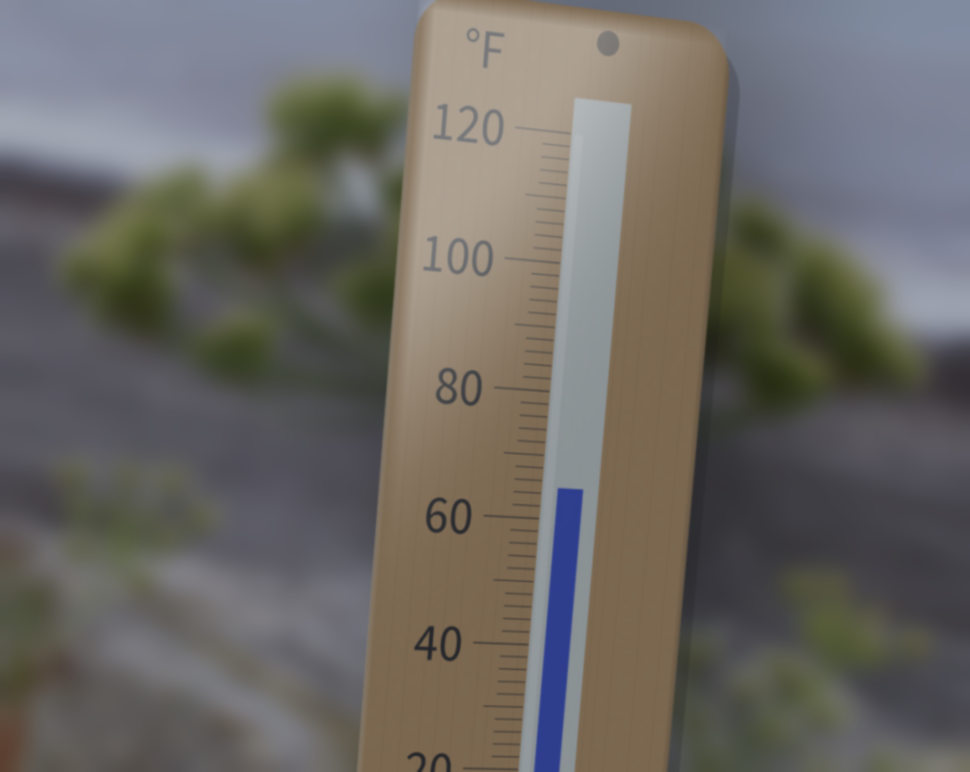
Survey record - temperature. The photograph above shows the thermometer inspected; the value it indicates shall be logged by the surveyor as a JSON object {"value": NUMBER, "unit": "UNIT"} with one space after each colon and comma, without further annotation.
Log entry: {"value": 65, "unit": "°F"}
